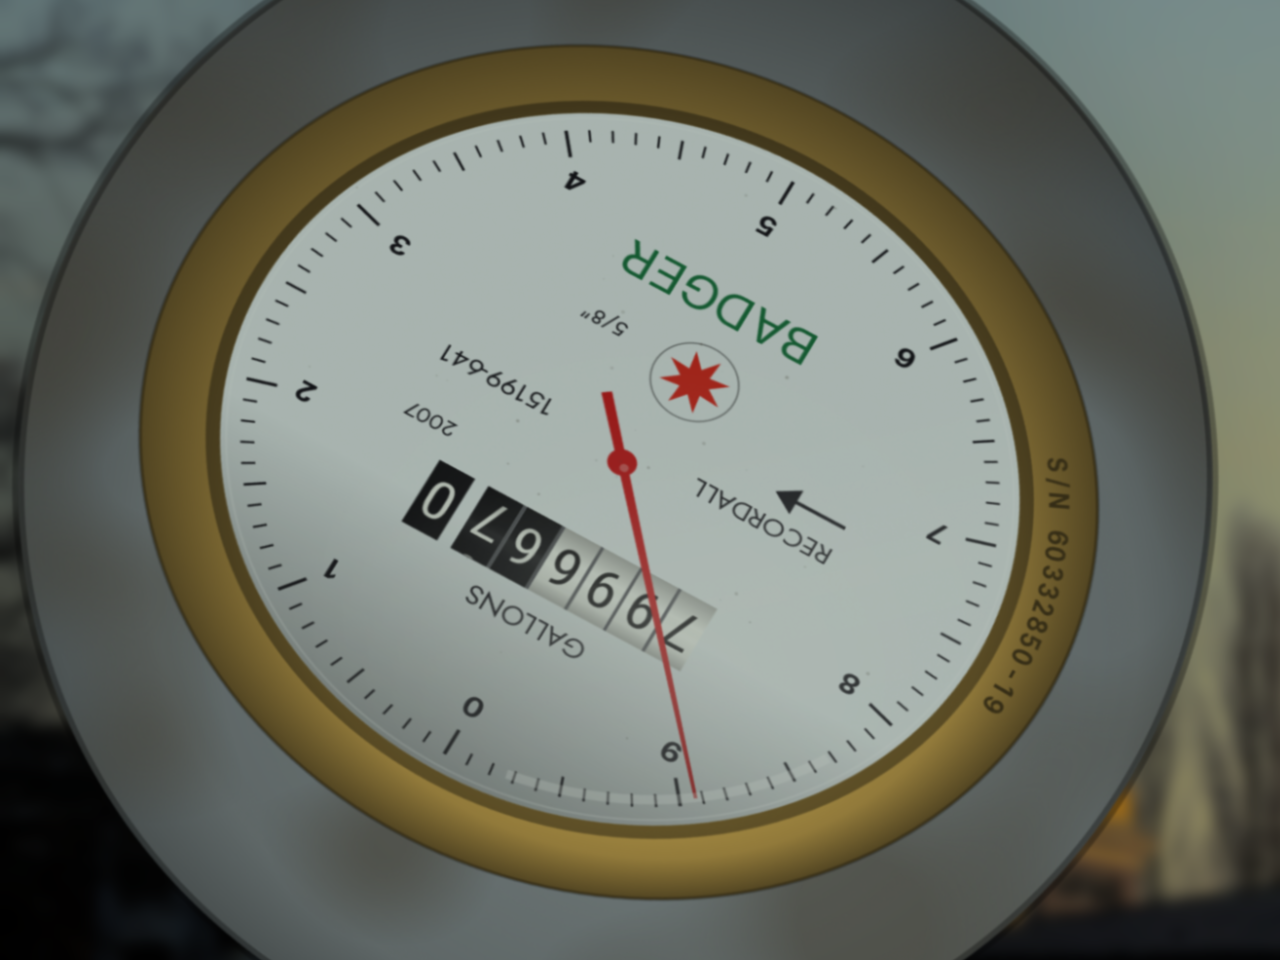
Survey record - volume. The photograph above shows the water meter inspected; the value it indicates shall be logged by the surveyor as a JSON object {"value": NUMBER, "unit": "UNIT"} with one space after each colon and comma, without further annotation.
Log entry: {"value": 7996668.9, "unit": "gal"}
